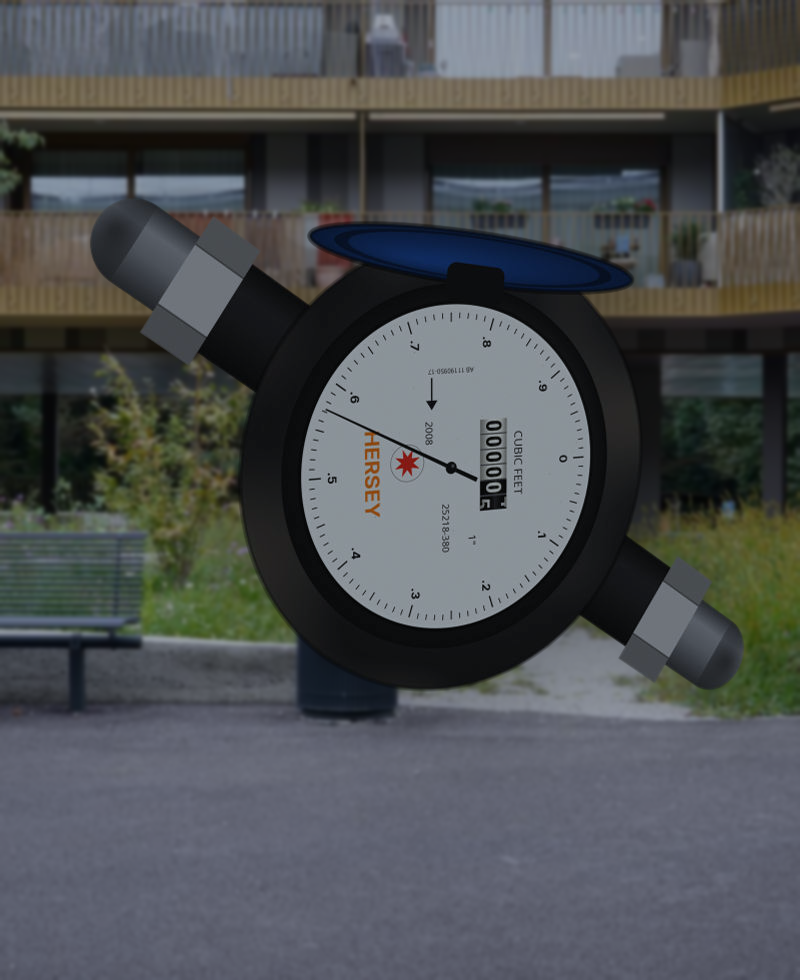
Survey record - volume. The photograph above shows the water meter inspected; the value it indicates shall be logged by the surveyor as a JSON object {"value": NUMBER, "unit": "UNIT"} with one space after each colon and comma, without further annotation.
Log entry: {"value": 4.57, "unit": "ft³"}
